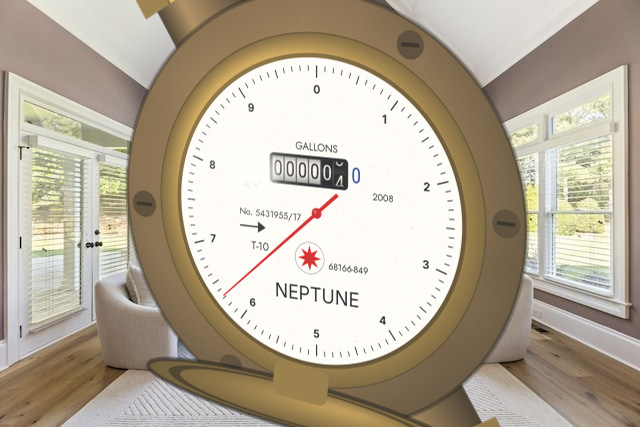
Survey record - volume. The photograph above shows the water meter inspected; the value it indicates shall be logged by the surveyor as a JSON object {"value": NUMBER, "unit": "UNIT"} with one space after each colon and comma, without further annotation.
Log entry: {"value": 36.3, "unit": "gal"}
